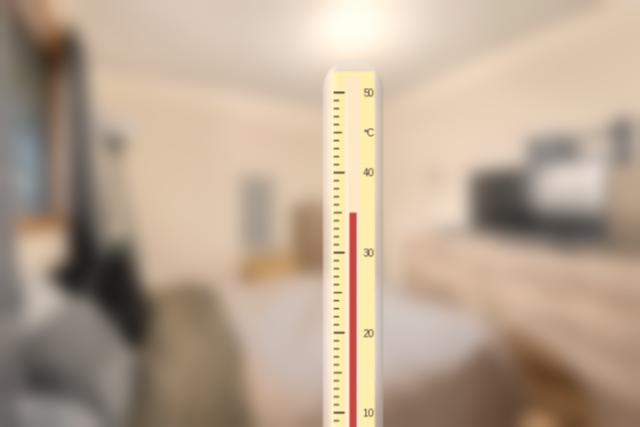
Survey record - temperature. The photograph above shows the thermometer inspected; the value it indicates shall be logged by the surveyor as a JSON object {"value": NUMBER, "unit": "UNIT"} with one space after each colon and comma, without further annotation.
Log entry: {"value": 35, "unit": "°C"}
